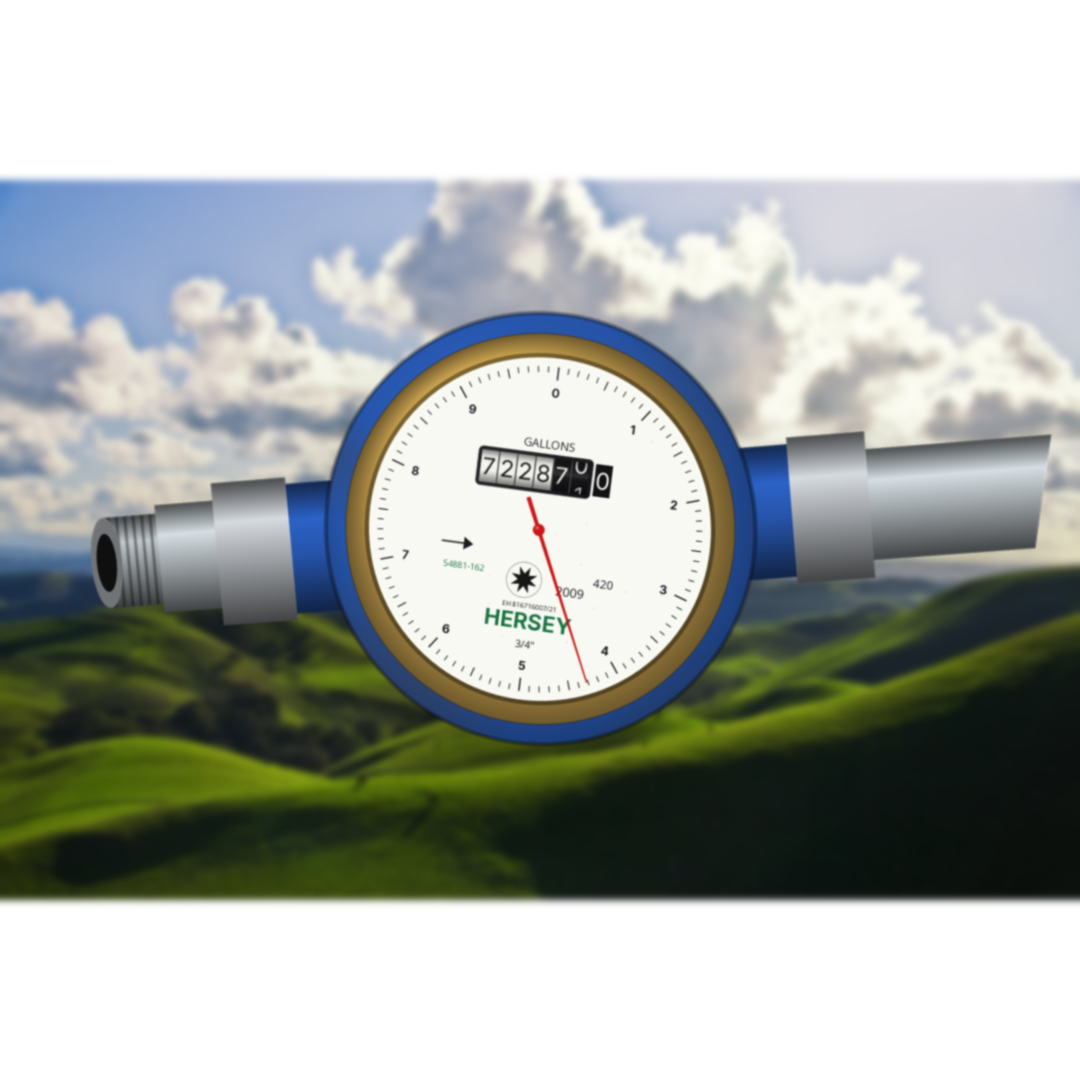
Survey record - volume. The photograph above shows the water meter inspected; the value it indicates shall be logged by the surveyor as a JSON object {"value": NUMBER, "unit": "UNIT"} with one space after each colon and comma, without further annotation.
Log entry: {"value": 7228704.3, "unit": "gal"}
